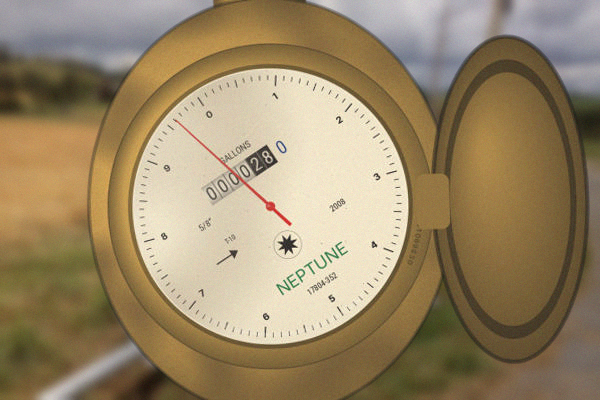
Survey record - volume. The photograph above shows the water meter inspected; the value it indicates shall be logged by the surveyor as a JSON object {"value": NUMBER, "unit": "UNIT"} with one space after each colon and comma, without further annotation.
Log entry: {"value": 279.6, "unit": "gal"}
